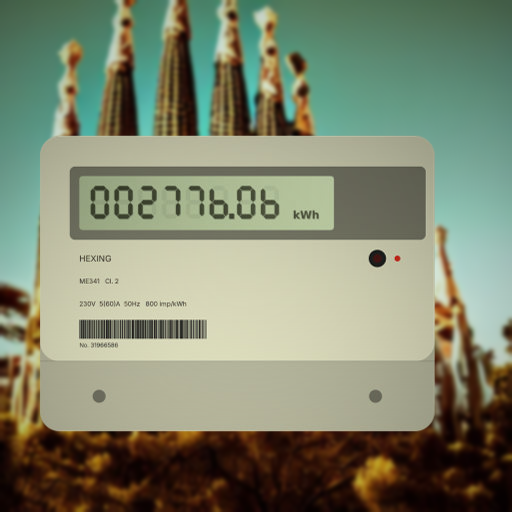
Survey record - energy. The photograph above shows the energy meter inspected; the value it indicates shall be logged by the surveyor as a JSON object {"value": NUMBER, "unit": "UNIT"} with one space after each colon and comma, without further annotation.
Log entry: {"value": 2776.06, "unit": "kWh"}
